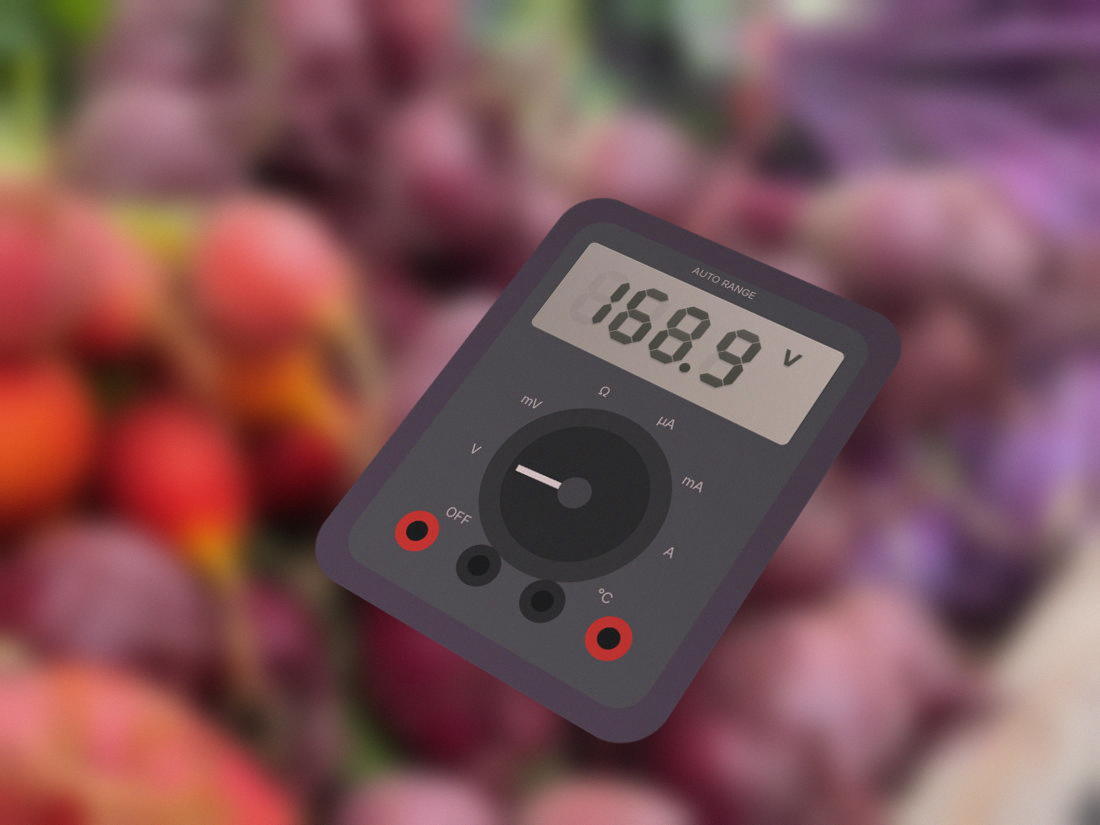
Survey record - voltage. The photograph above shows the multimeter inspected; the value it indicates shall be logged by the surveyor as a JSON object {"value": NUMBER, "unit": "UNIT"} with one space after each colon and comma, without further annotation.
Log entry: {"value": 168.9, "unit": "V"}
